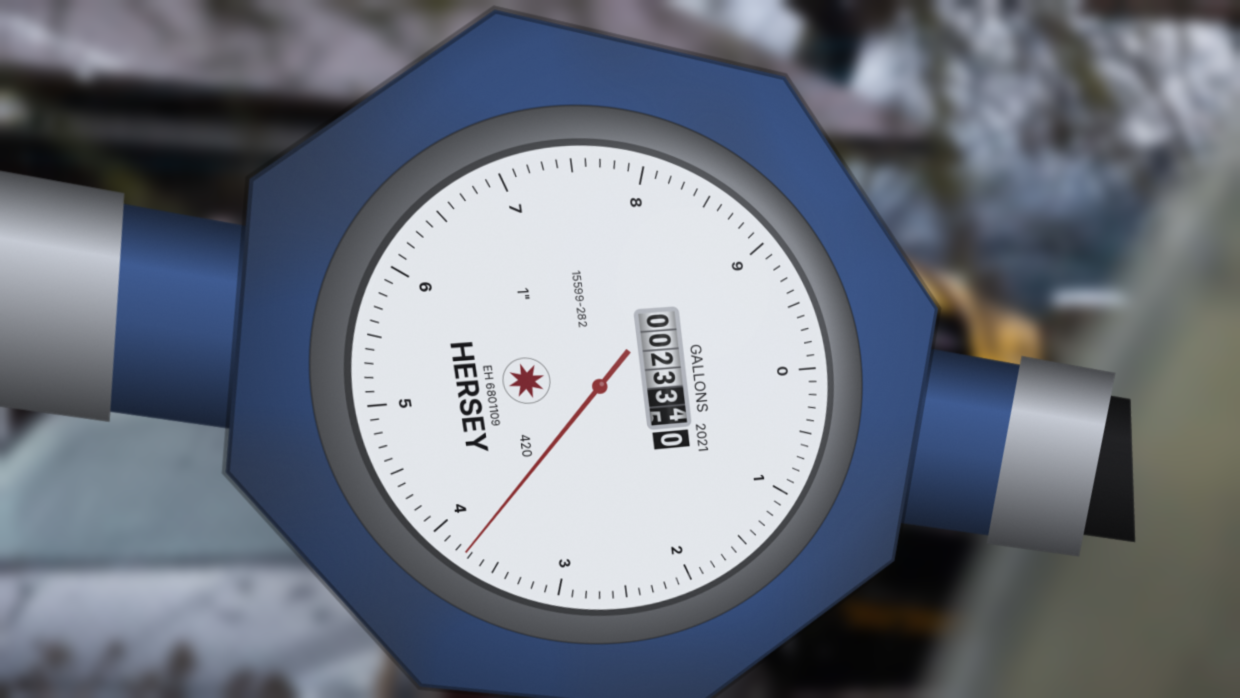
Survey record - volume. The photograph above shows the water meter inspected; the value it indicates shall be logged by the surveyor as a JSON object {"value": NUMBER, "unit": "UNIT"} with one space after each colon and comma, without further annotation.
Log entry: {"value": 23343.7, "unit": "gal"}
